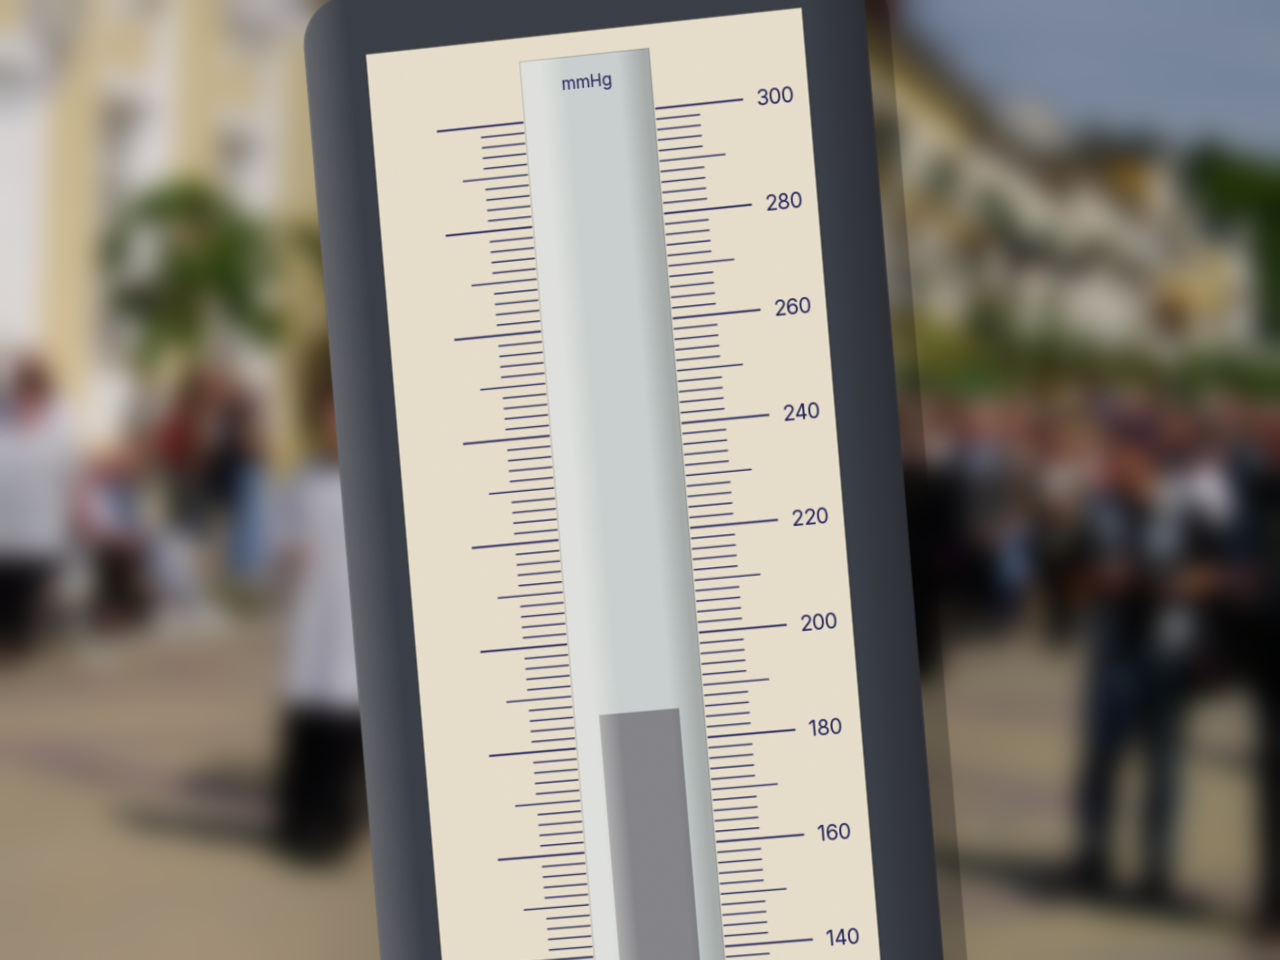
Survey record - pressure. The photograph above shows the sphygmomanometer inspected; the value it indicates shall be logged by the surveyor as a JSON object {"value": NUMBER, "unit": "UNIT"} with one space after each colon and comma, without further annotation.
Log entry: {"value": 186, "unit": "mmHg"}
